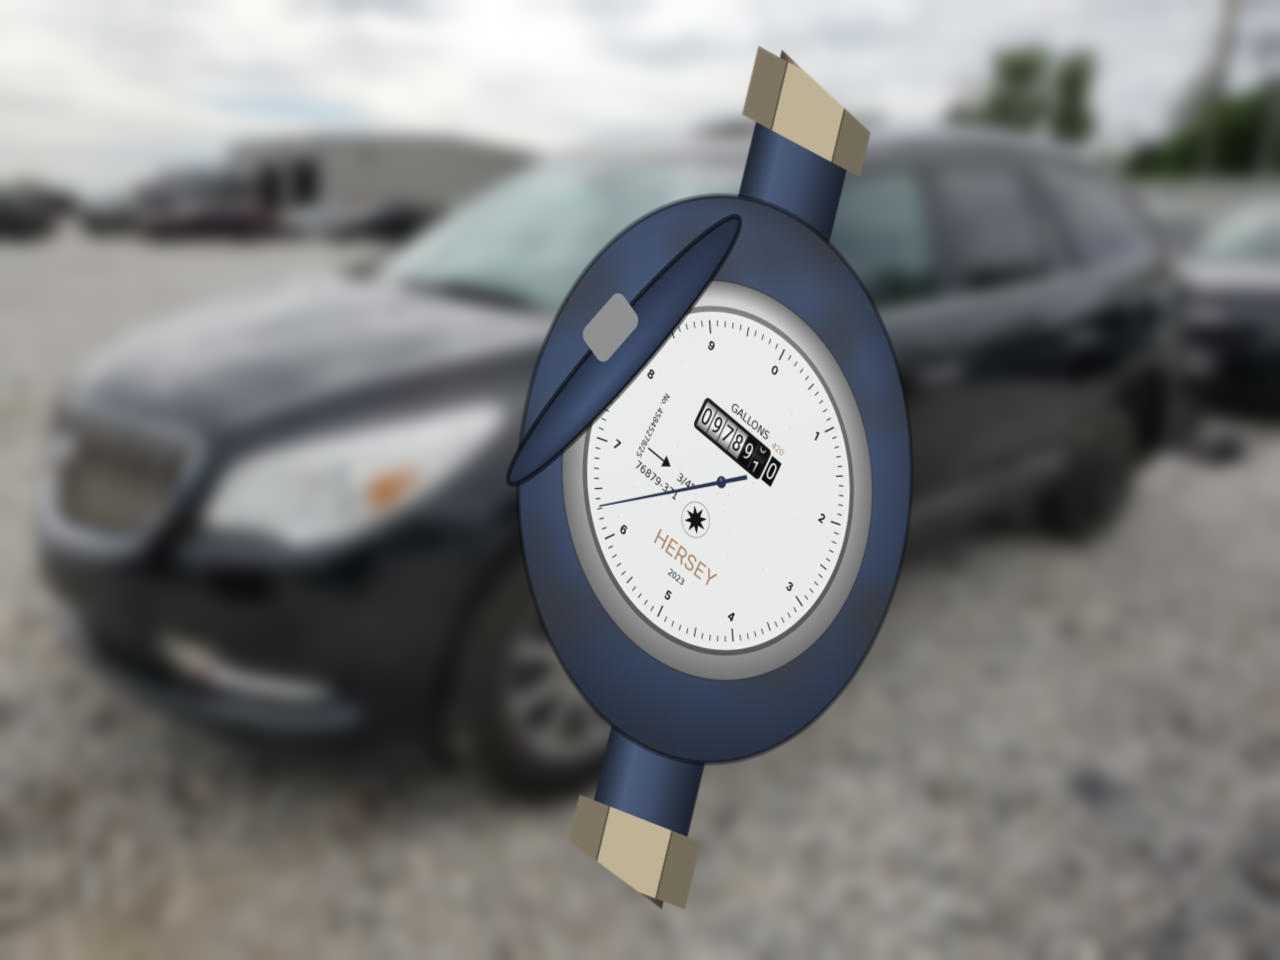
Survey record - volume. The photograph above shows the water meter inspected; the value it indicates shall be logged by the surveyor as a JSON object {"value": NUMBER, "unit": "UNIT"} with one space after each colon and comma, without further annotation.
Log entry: {"value": 978906.3, "unit": "gal"}
